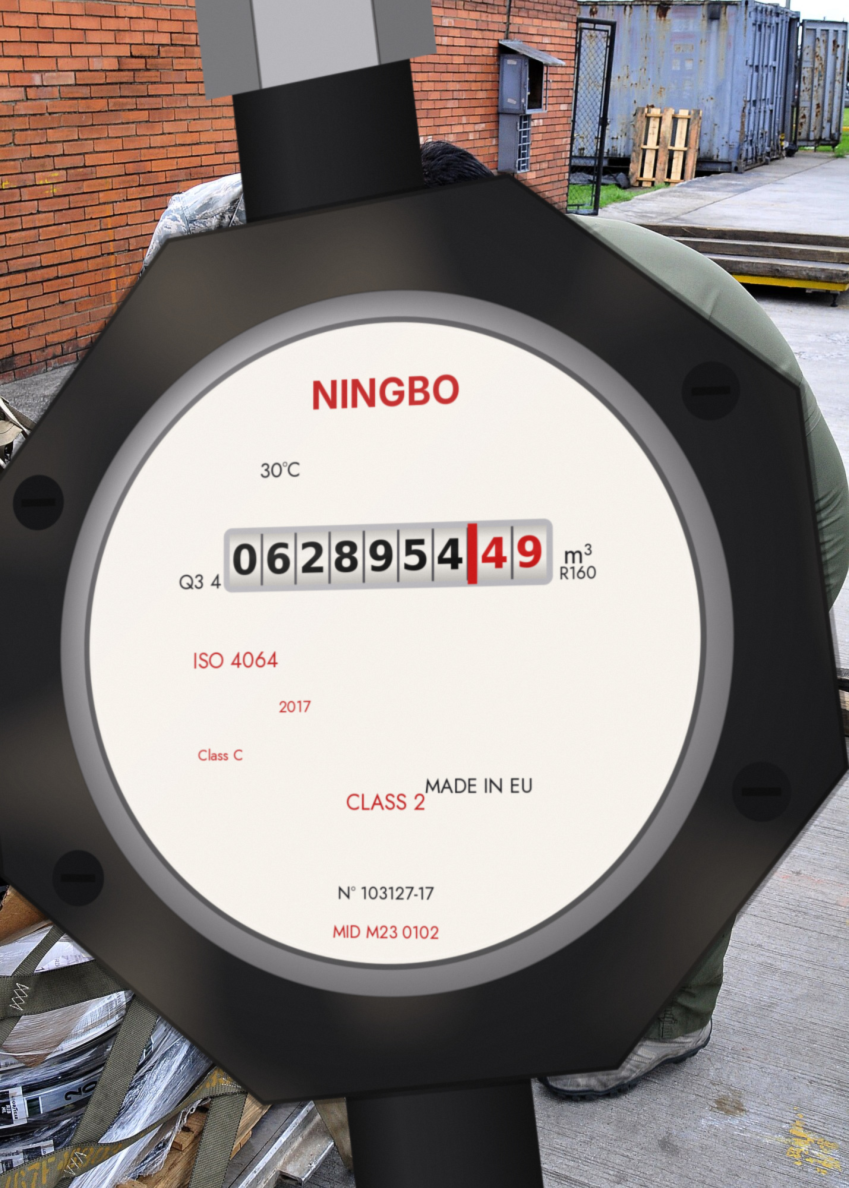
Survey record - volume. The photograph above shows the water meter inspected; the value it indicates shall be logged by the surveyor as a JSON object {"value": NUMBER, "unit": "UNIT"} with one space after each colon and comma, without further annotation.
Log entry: {"value": 628954.49, "unit": "m³"}
